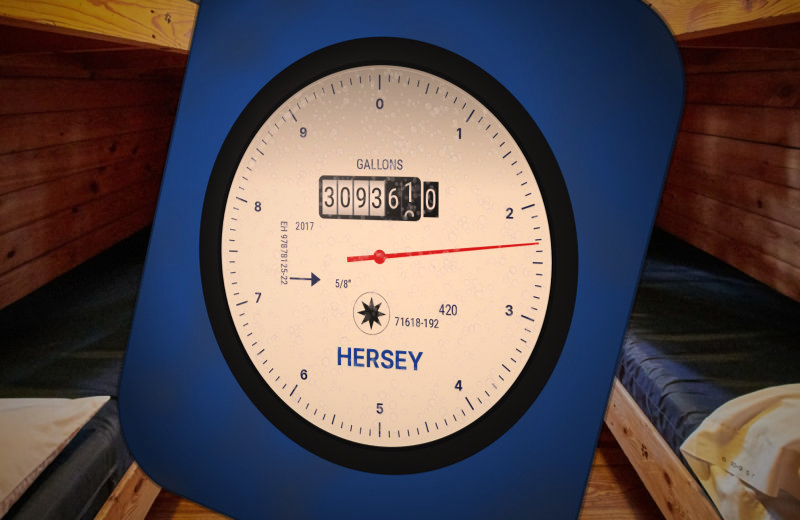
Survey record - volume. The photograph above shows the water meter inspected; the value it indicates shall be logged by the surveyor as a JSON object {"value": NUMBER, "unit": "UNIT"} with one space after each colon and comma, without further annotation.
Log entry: {"value": 3093612.3, "unit": "gal"}
